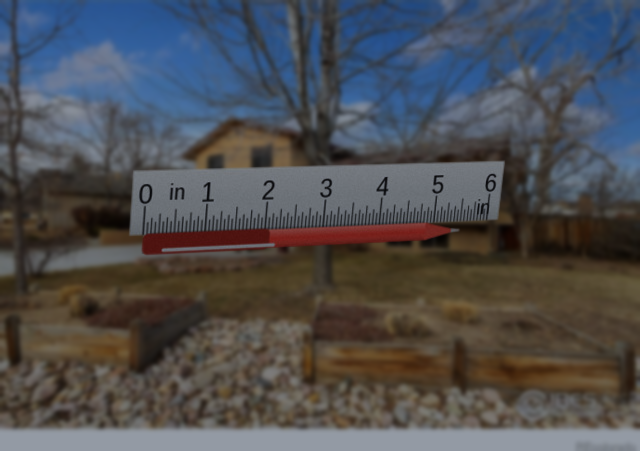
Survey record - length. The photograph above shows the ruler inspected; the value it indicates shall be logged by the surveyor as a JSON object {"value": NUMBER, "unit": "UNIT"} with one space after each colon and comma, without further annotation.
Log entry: {"value": 5.5, "unit": "in"}
